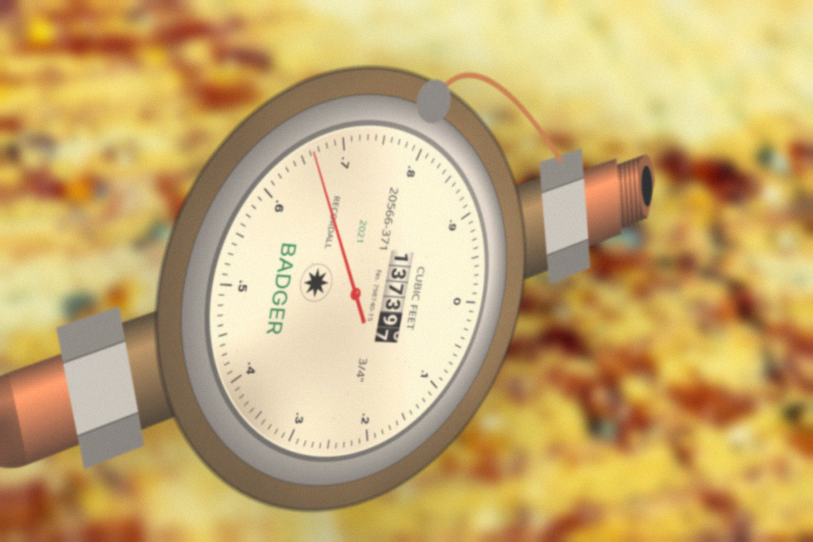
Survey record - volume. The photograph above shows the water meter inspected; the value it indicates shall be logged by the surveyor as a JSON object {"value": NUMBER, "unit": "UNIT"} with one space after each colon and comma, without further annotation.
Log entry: {"value": 137396.66, "unit": "ft³"}
